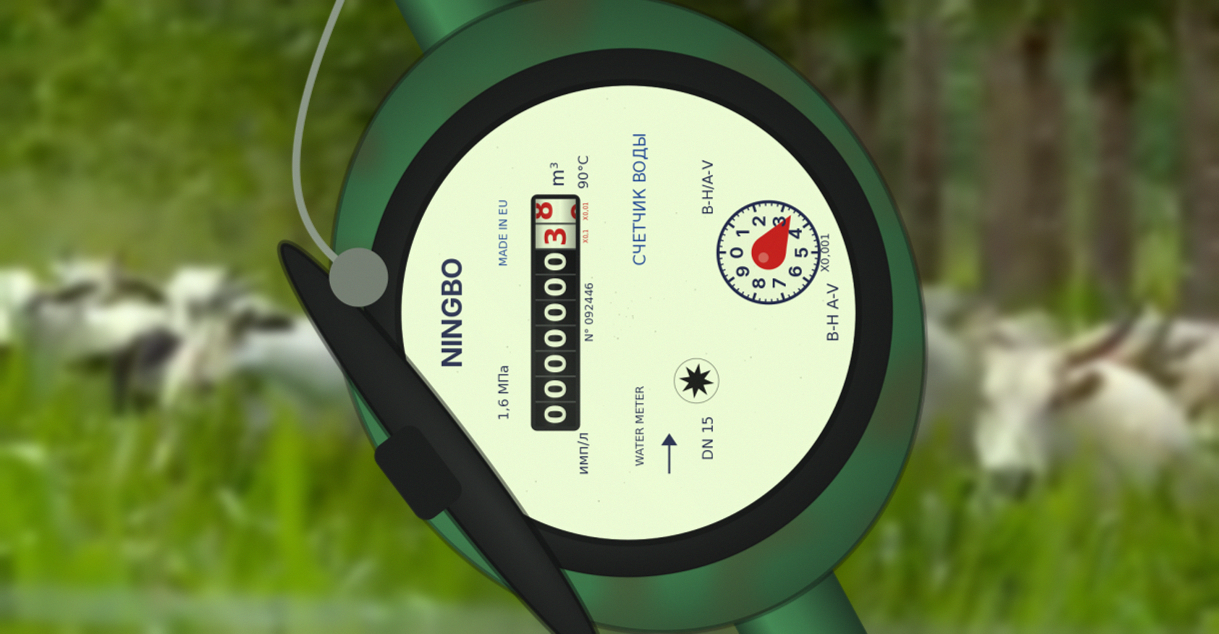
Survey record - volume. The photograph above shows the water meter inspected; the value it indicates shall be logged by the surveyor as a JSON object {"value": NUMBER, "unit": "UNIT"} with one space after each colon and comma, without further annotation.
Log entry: {"value": 0.383, "unit": "m³"}
